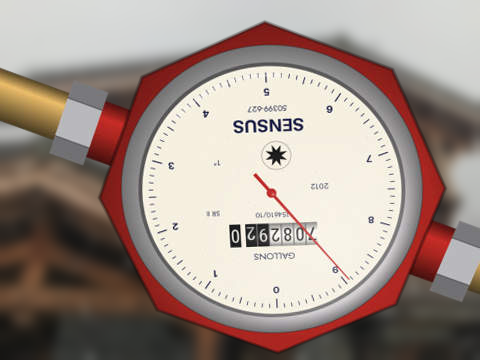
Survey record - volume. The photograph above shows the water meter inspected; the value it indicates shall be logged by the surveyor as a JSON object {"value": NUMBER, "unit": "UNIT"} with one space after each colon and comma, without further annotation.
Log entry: {"value": 7082918.9, "unit": "gal"}
